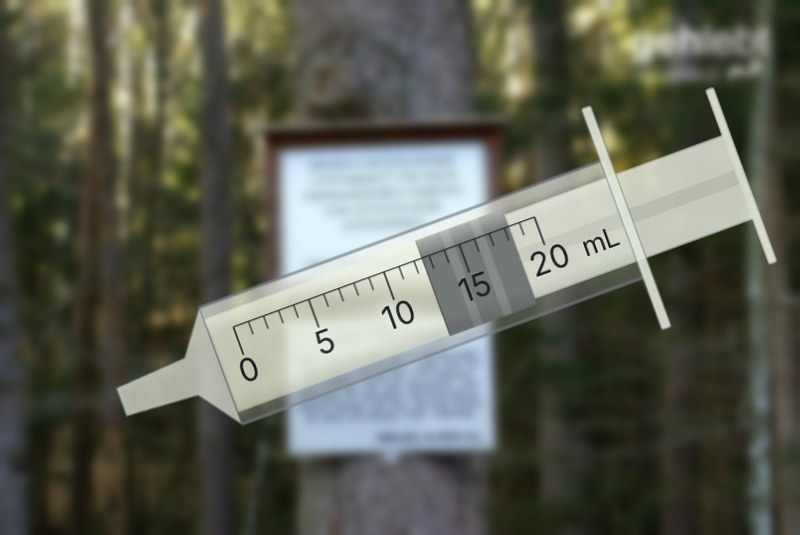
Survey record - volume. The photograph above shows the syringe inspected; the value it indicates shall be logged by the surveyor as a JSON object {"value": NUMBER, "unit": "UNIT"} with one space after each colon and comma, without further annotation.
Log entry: {"value": 12.5, "unit": "mL"}
